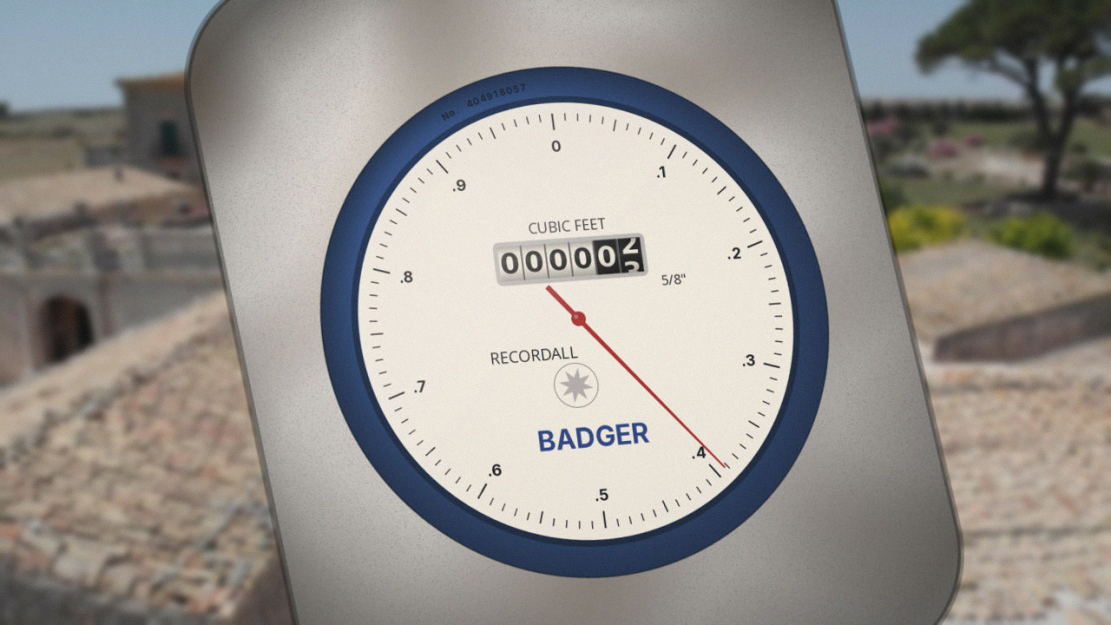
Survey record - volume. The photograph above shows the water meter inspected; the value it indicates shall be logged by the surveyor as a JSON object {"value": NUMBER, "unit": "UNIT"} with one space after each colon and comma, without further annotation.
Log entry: {"value": 2.39, "unit": "ft³"}
